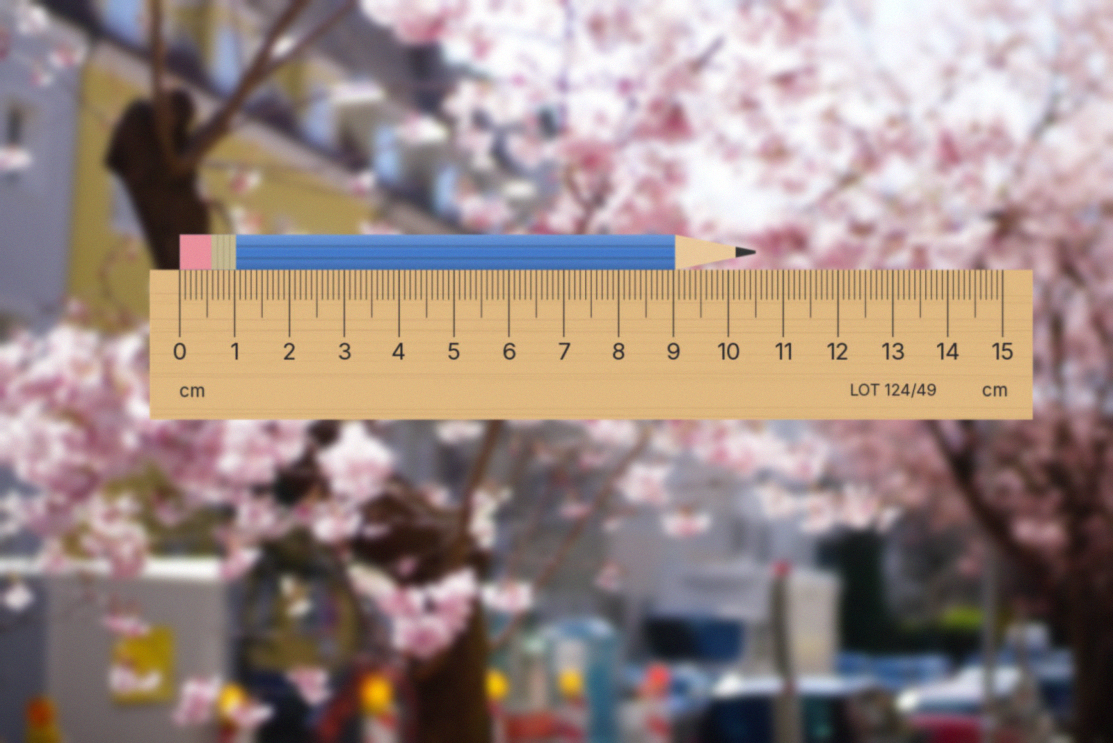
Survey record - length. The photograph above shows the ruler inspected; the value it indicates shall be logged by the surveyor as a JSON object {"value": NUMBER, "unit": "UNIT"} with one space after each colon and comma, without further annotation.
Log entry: {"value": 10.5, "unit": "cm"}
